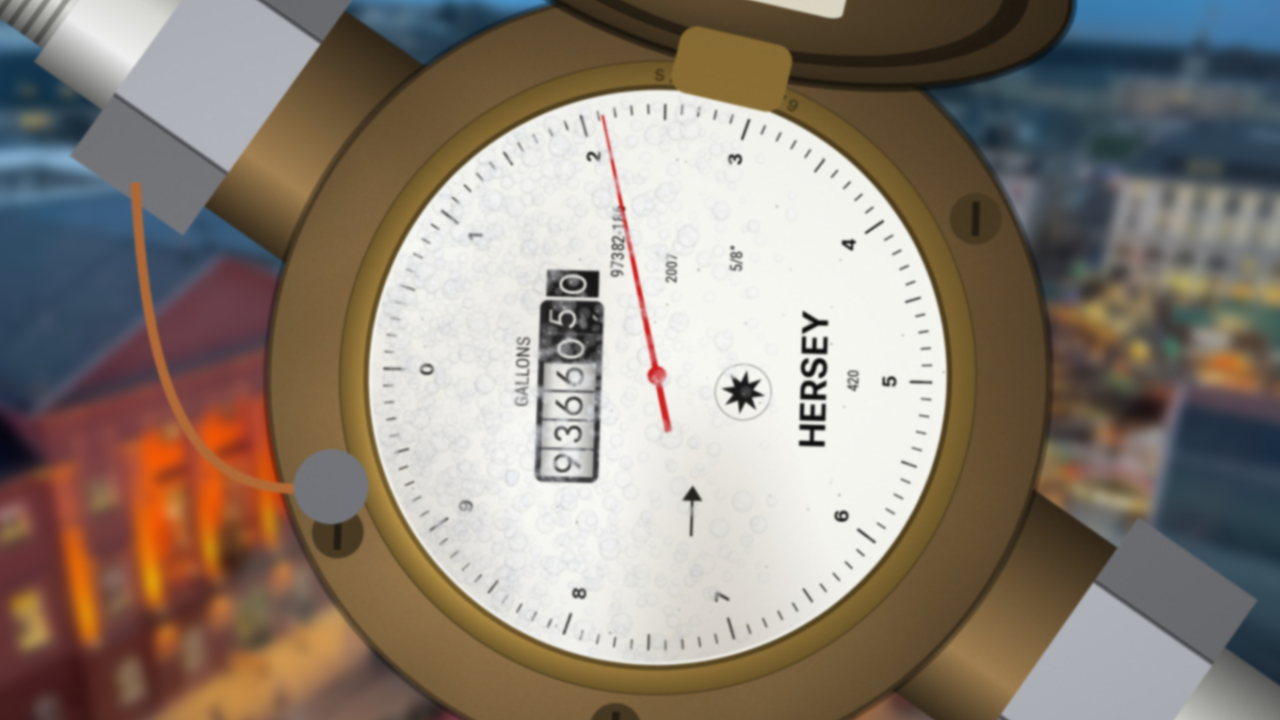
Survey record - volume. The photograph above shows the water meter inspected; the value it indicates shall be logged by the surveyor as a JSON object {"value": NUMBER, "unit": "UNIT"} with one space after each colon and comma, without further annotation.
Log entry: {"value": 9366052.1, "unit": "gal"}
